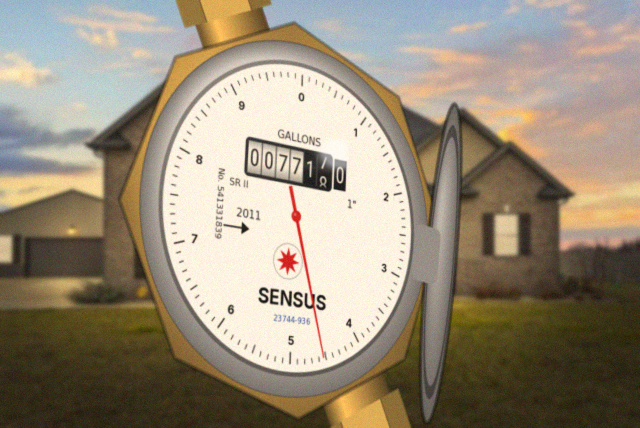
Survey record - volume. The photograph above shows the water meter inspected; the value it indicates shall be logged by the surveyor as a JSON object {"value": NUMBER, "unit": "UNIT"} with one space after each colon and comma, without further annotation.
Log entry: {"value": 77174.5, "unit": "gal"}
